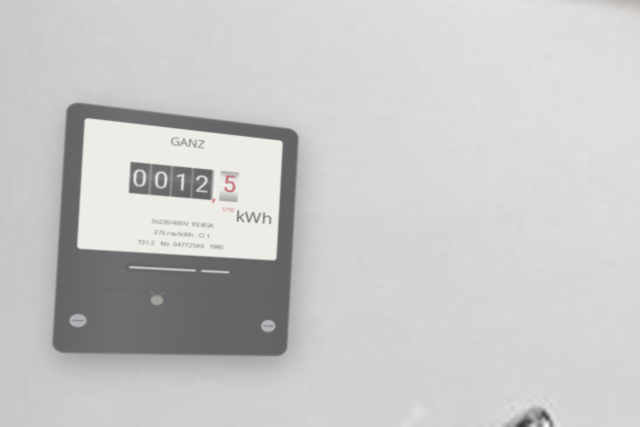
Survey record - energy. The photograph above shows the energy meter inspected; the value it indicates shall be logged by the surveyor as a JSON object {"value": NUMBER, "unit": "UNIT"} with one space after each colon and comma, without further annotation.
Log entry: {"value": 12.5, "unit": "kWh"}
